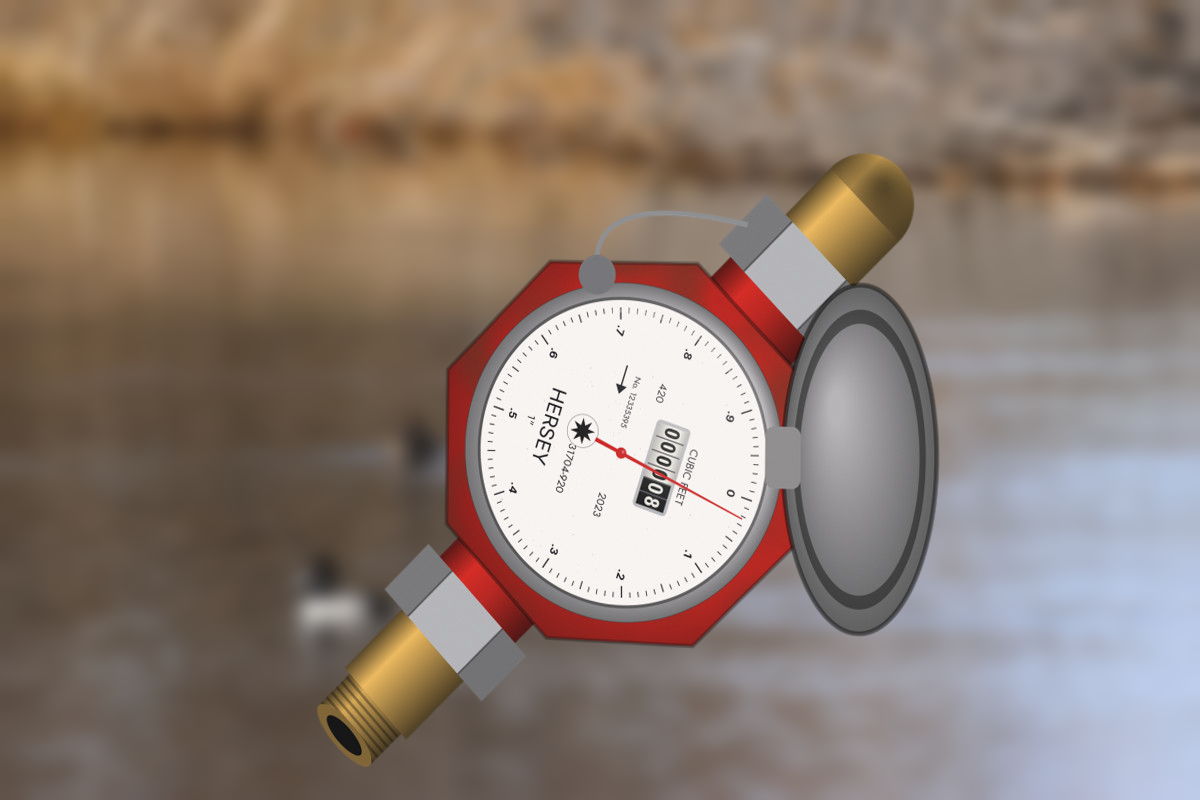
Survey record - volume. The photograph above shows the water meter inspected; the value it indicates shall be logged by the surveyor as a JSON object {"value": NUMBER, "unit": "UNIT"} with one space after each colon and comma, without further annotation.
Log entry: {"value": 8.02, "unit": "ft³"}
